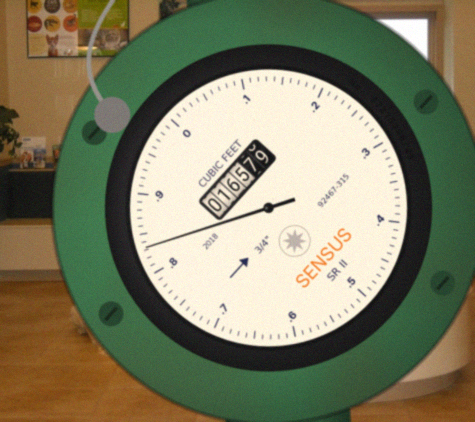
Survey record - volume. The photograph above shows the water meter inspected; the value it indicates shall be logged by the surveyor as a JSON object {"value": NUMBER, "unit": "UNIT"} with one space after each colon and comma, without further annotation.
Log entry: {"value": 16578.83, "unit": "ft³"}
